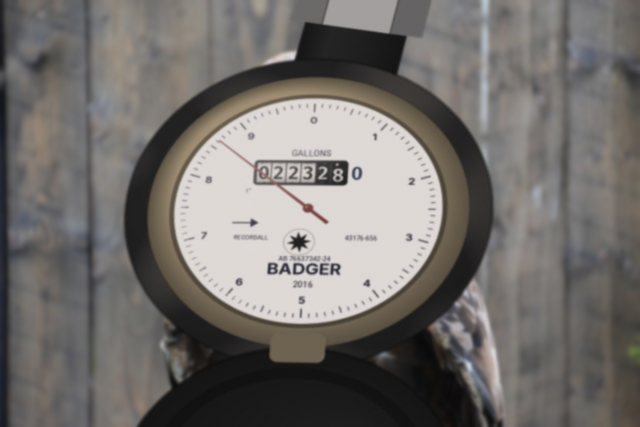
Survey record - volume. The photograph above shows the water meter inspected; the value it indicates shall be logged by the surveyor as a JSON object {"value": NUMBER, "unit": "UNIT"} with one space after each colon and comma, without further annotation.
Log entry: {"value": 223278.6, "unit": "gal"}
